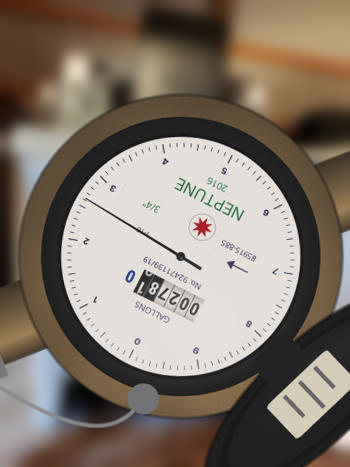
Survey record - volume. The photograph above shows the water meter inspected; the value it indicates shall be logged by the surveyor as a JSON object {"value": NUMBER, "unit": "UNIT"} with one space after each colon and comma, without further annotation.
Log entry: {"value": 27812.6, "unit": "gal"}
